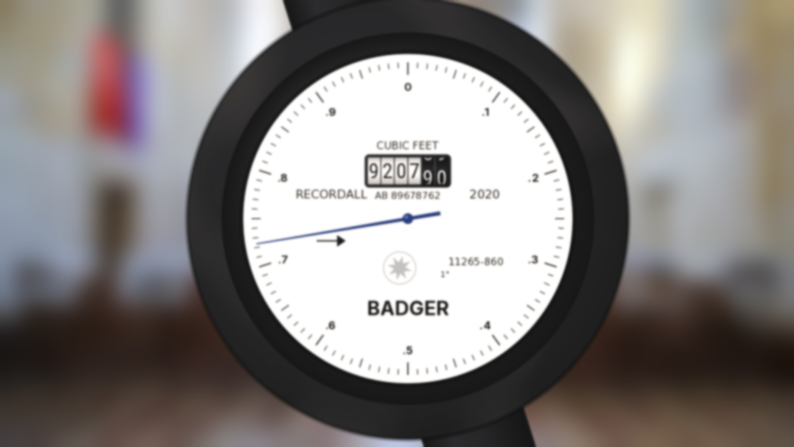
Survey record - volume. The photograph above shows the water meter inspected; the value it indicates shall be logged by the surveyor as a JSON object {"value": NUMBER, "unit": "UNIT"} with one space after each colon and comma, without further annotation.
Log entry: {"value": 920789.72, "unit": "ft³"}
